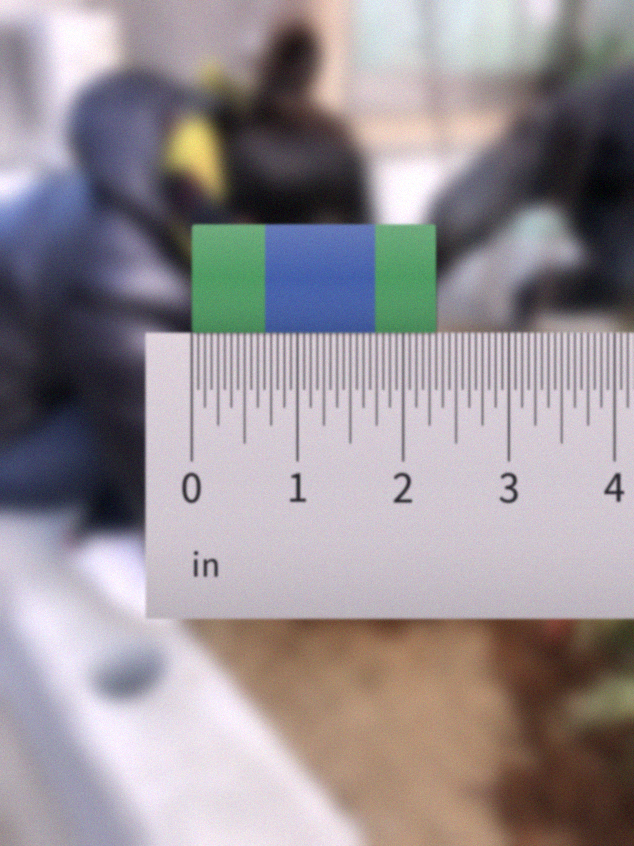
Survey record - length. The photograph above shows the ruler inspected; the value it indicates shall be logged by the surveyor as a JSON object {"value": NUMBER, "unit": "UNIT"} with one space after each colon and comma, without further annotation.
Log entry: {"value": 2.3125, "unit": "in"}
